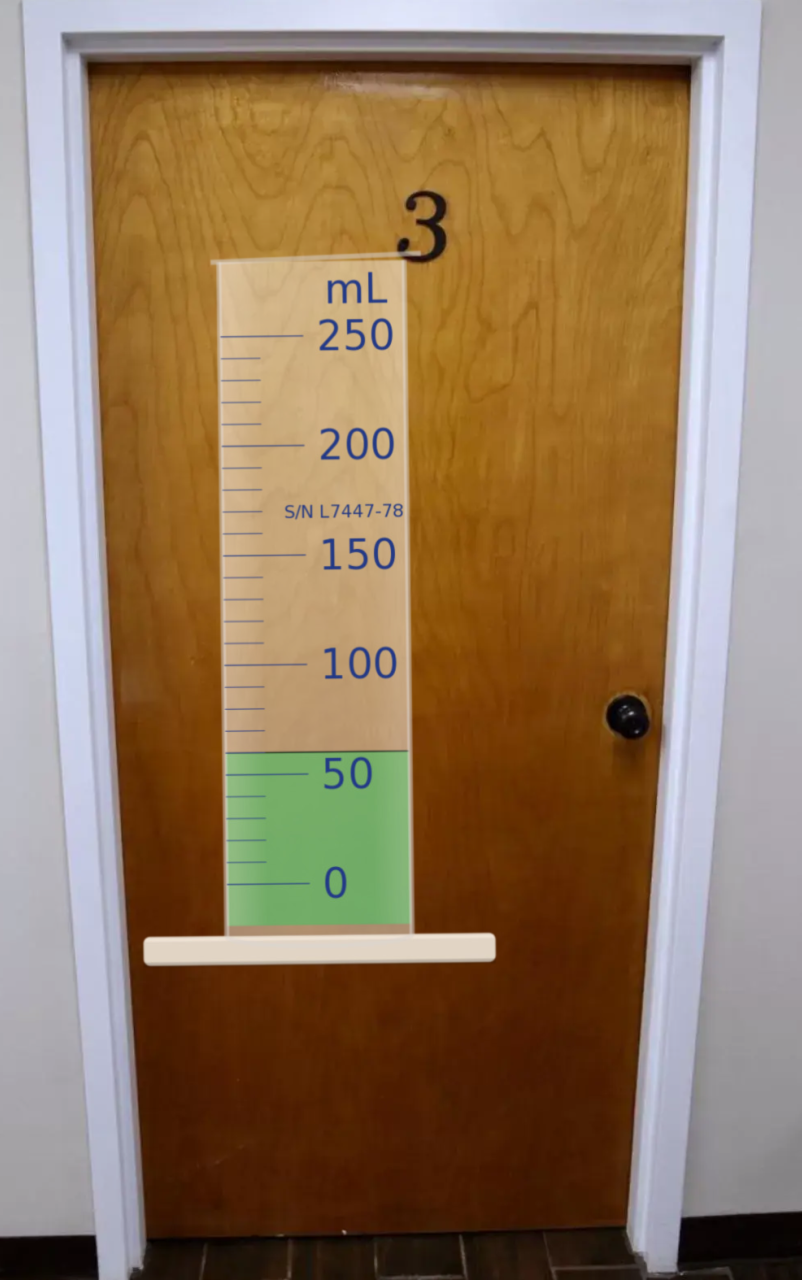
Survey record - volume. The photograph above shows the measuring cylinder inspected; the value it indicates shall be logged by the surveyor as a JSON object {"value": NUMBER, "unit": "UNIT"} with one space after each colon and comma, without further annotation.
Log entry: {"value": 60, "unit": "mL"}
